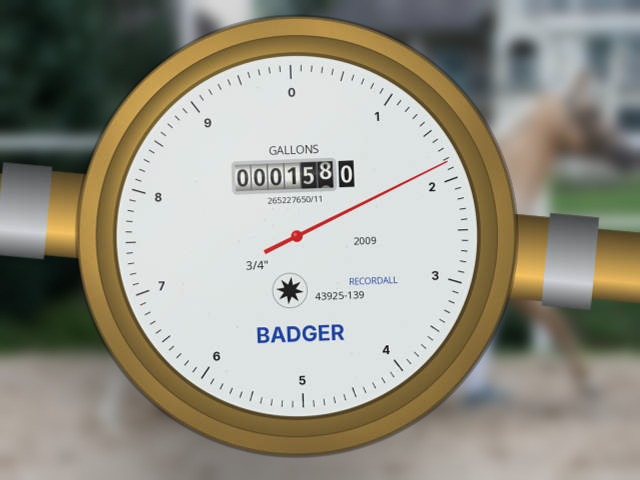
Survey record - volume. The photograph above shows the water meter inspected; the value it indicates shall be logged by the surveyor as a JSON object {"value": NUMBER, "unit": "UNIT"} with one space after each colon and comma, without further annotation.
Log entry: {"value": 1581.8, "unit": "gal"}
